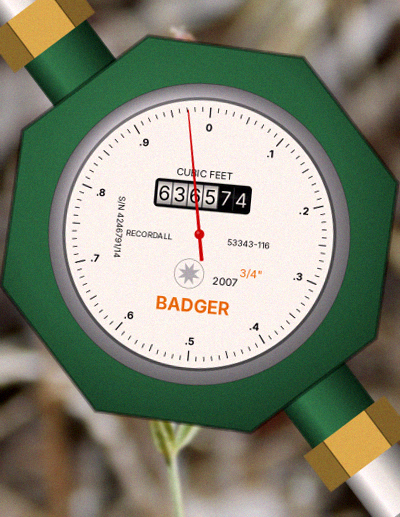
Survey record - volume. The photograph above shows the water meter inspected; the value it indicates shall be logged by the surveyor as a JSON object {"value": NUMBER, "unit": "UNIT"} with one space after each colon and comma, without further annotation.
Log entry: {"value": 636573.97, "unit": "ft³"}
